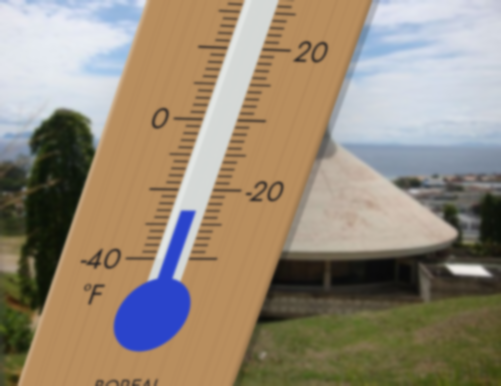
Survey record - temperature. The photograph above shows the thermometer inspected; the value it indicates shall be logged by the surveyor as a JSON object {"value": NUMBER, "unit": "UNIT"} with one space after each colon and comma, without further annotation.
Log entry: {"value": -26, "unit": "°F"}
